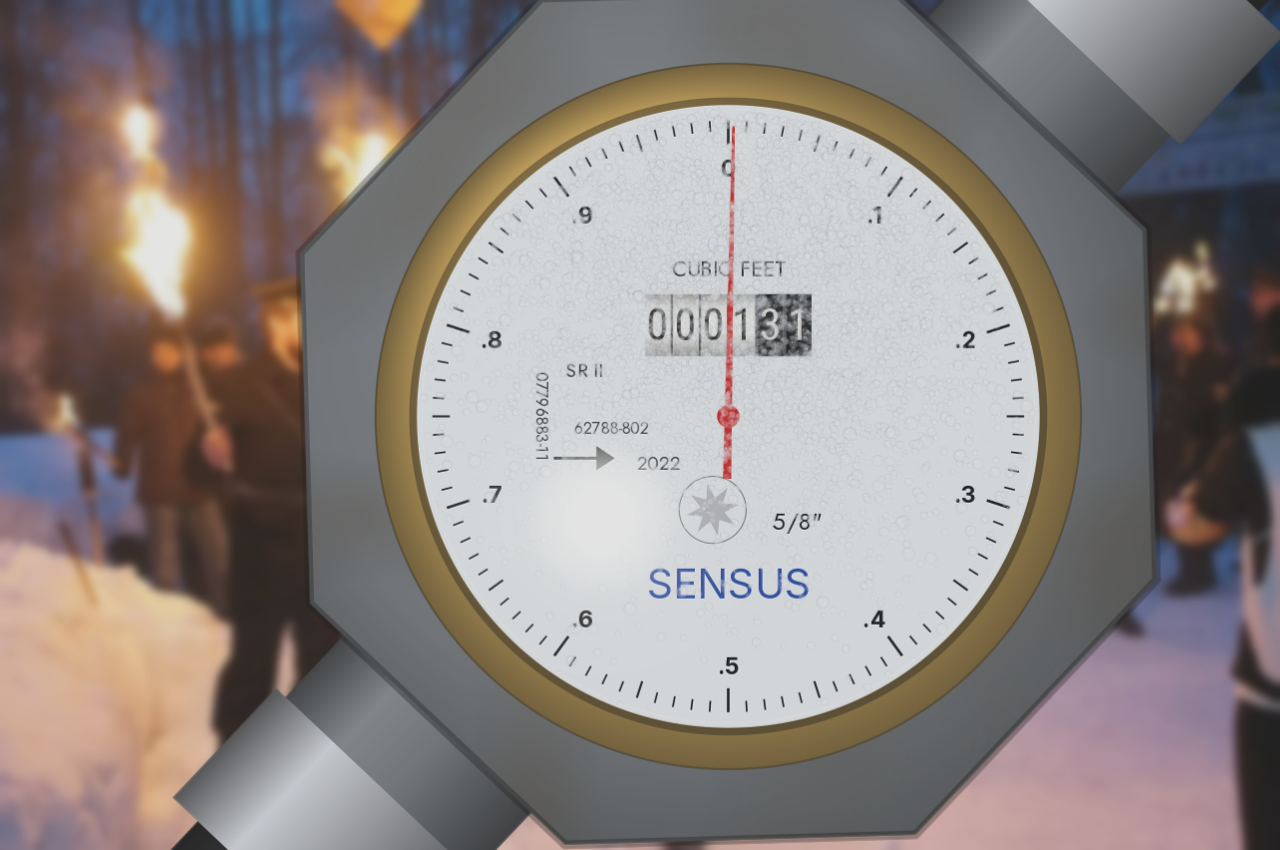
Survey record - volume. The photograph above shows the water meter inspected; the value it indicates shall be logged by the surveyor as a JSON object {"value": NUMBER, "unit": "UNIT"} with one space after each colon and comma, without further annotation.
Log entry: {"value": 131.00, "unit": "ft³"}
